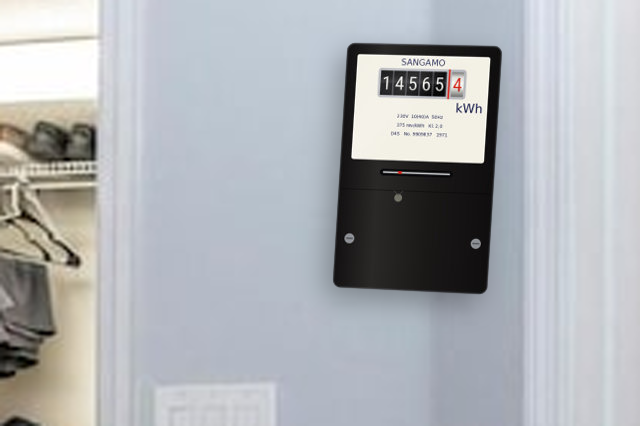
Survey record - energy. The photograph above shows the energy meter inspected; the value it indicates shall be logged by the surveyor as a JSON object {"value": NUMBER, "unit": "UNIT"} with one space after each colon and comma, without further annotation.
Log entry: {"value": 14565.4, "unit": "kWh"}
